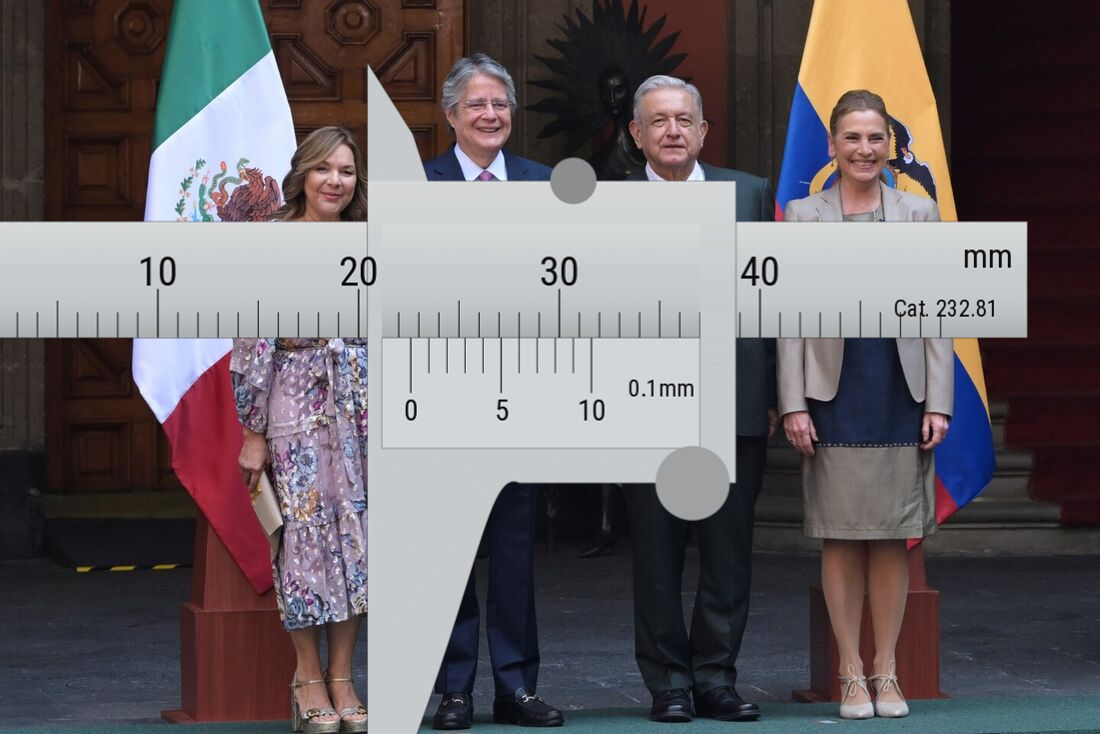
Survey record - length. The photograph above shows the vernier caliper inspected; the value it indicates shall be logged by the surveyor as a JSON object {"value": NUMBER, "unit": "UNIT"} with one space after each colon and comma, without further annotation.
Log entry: {"value": 22.6, "unit": "mm"}
